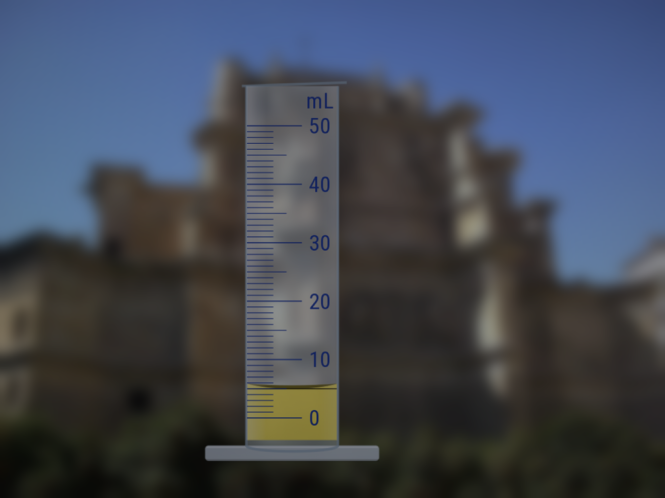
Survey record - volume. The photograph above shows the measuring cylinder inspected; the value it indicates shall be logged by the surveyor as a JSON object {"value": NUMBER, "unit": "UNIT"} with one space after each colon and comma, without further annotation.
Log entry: {"value": 5, "unit": "mL"}
